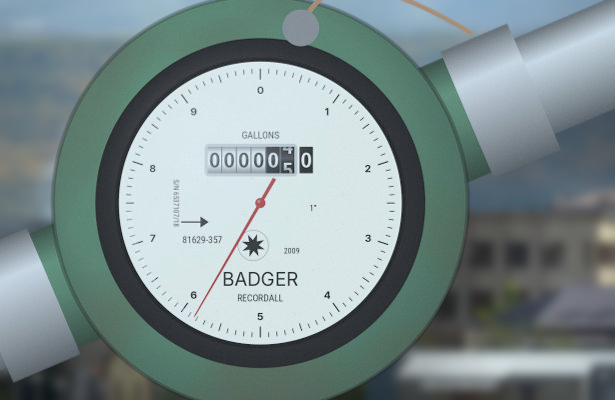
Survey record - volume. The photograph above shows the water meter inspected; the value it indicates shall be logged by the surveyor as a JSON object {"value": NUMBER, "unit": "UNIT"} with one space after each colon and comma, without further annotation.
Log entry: {"value": 45.8, "unit": "gal"}
